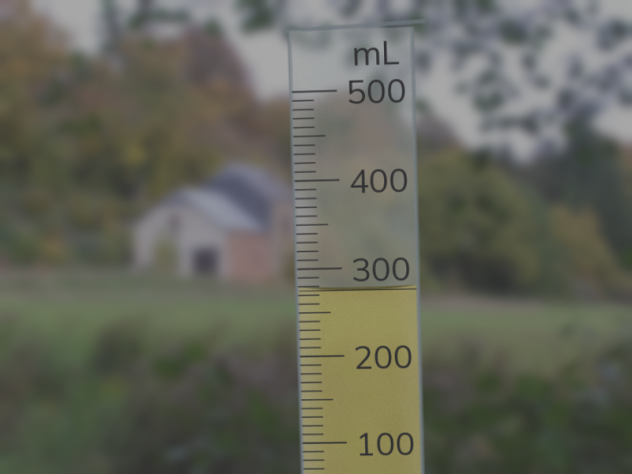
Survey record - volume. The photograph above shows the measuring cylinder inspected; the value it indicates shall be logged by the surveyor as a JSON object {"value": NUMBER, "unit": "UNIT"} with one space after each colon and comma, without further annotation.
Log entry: {"value": 275, "unit": "mL"}
